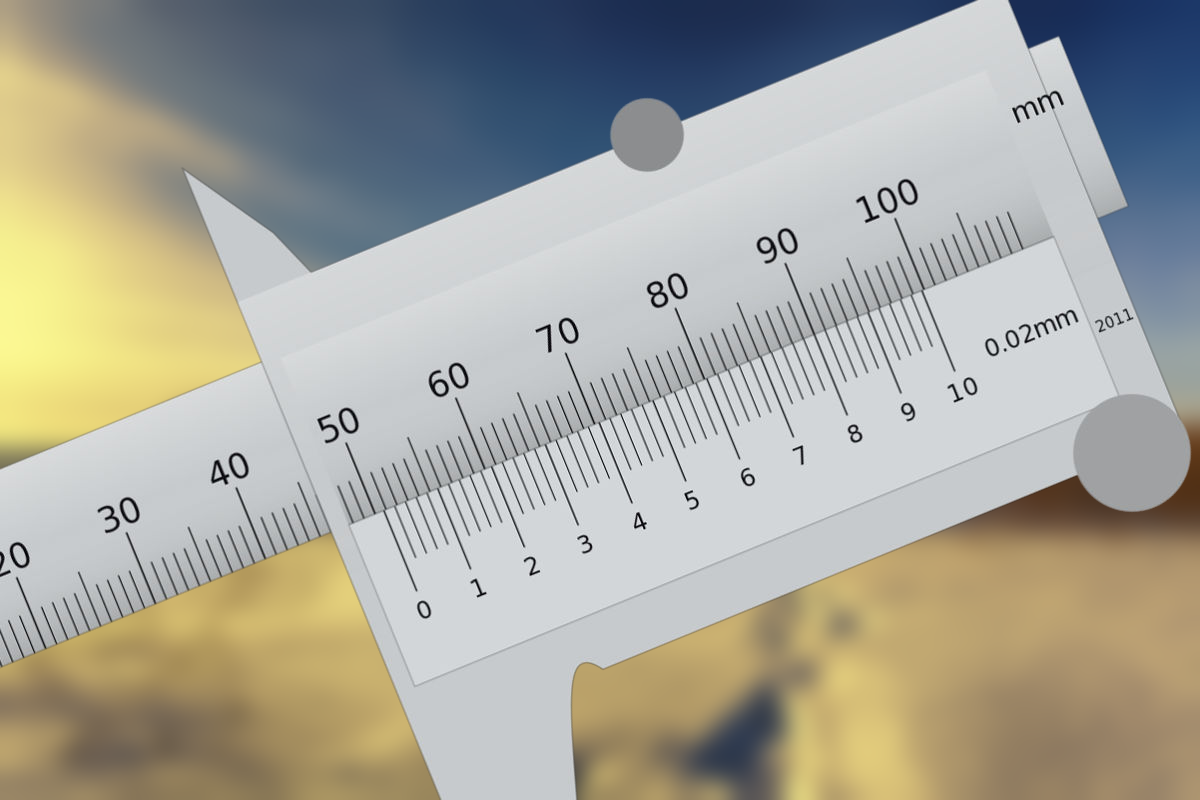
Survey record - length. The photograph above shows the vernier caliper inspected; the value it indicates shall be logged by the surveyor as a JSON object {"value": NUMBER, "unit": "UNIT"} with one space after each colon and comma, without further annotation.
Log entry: {"value": 50.8, "unit": "mm"}
